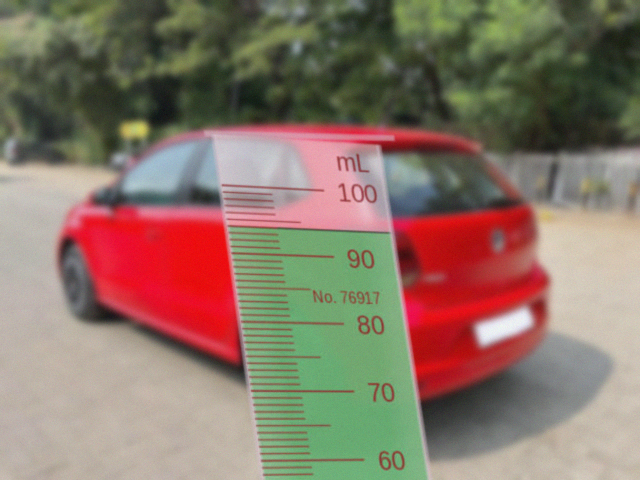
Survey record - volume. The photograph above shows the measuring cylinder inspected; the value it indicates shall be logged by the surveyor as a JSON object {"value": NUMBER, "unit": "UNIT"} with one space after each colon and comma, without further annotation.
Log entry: {"value": 94, "unit": "mL"}
